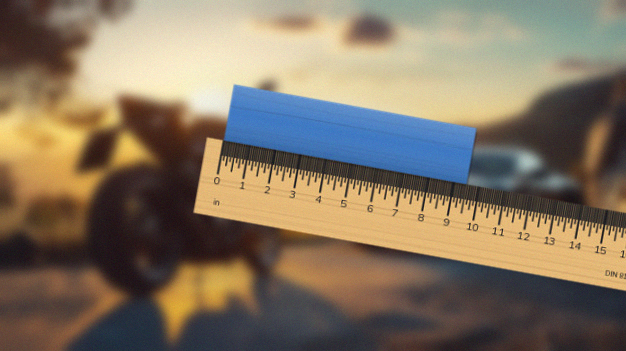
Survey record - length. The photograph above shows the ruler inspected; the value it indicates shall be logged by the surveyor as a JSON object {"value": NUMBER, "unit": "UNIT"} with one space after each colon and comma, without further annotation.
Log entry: {"value": 9.5, "unit": "in"}
